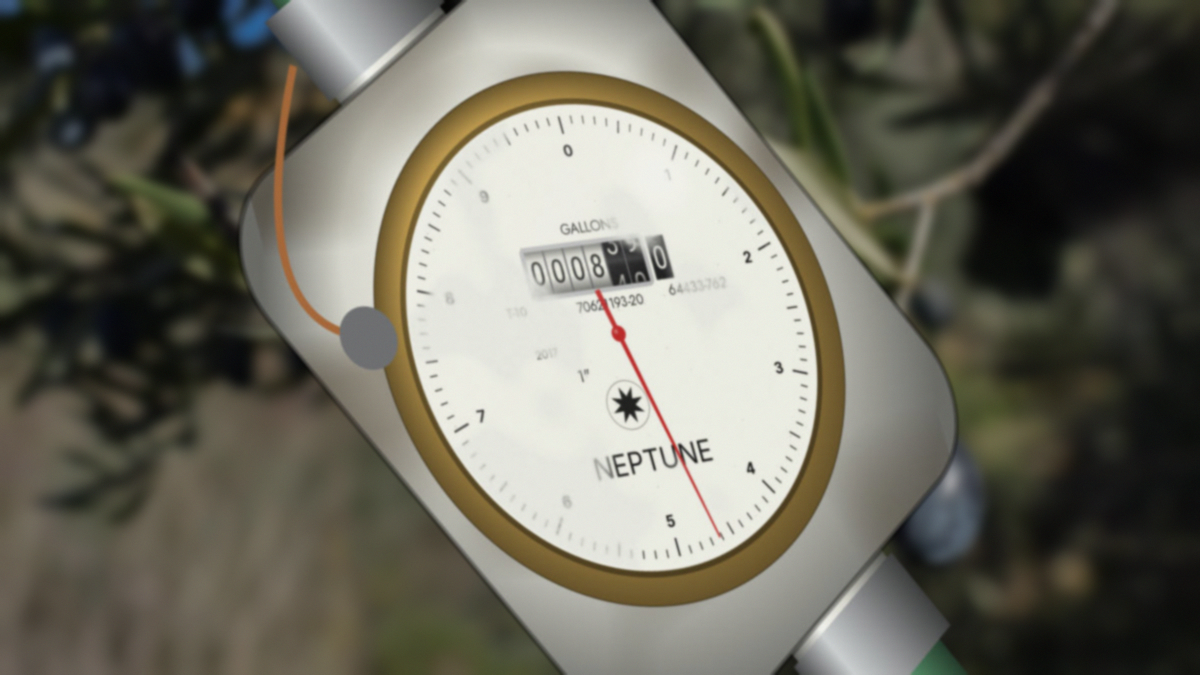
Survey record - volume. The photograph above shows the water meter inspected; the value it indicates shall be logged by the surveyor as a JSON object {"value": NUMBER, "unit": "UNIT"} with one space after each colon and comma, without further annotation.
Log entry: {"value": 8394.6, "unit": "gal"}
